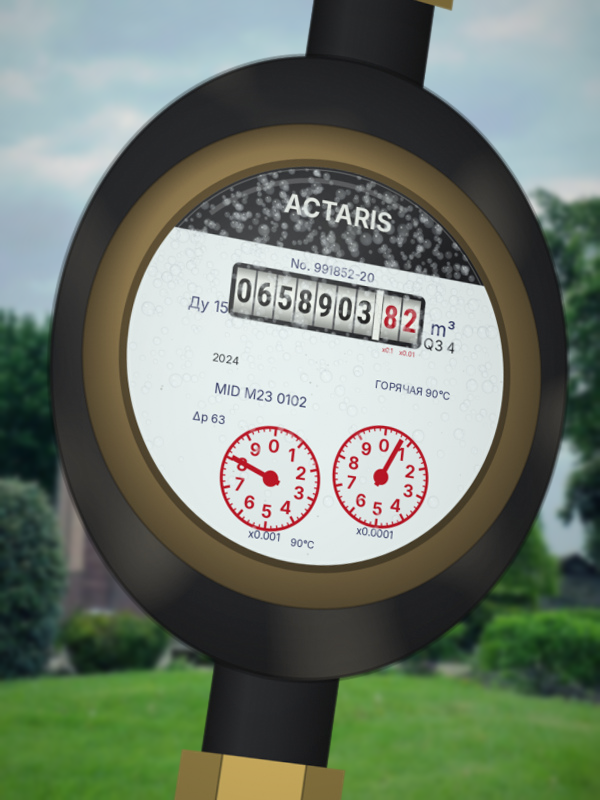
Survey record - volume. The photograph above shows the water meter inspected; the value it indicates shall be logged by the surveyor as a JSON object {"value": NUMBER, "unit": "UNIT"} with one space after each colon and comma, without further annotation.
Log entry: {"value": 658903.8280, "unit": "m³"}
